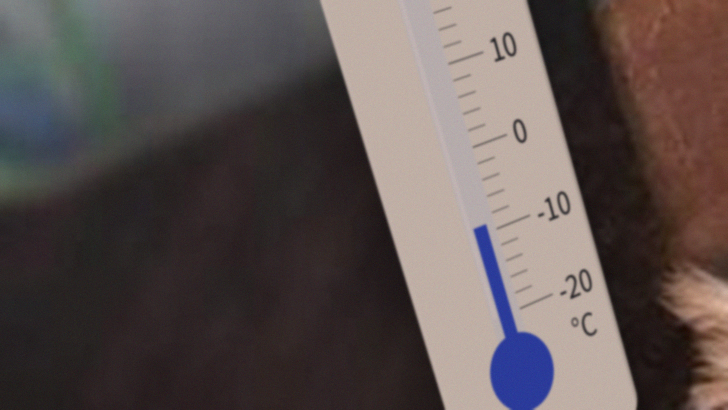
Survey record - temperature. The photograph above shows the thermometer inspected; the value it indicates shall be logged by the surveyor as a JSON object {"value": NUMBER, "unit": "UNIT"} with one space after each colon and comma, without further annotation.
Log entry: {"value": -9, "unit": "°C"}
